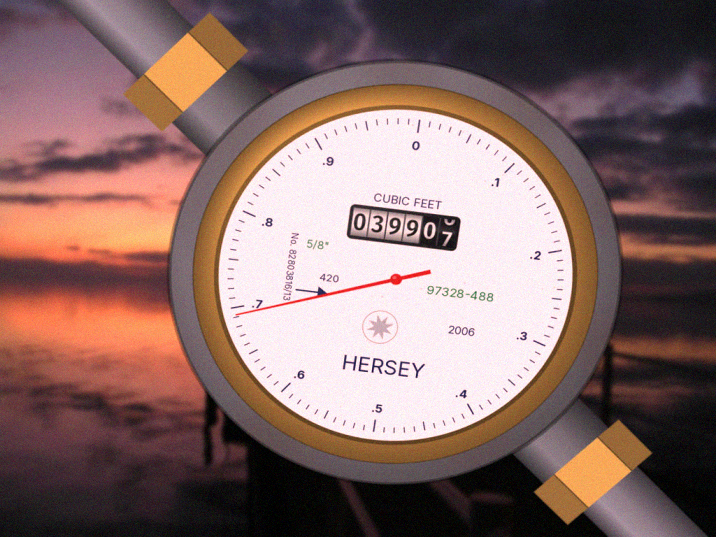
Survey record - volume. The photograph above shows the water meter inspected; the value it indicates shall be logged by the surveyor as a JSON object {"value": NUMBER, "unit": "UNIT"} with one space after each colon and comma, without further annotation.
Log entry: {"value": 39906.69, "unit": "ft³"}
